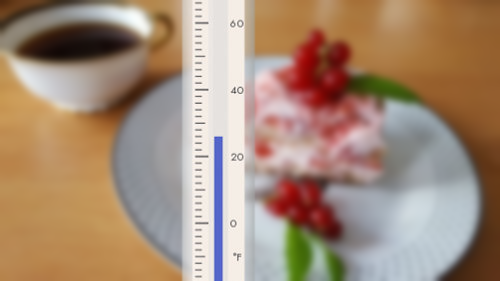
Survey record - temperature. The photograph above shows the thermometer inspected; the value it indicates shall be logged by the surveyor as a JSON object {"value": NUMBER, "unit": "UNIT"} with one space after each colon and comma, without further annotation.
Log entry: {"value": 26, "unit": "°F"}
